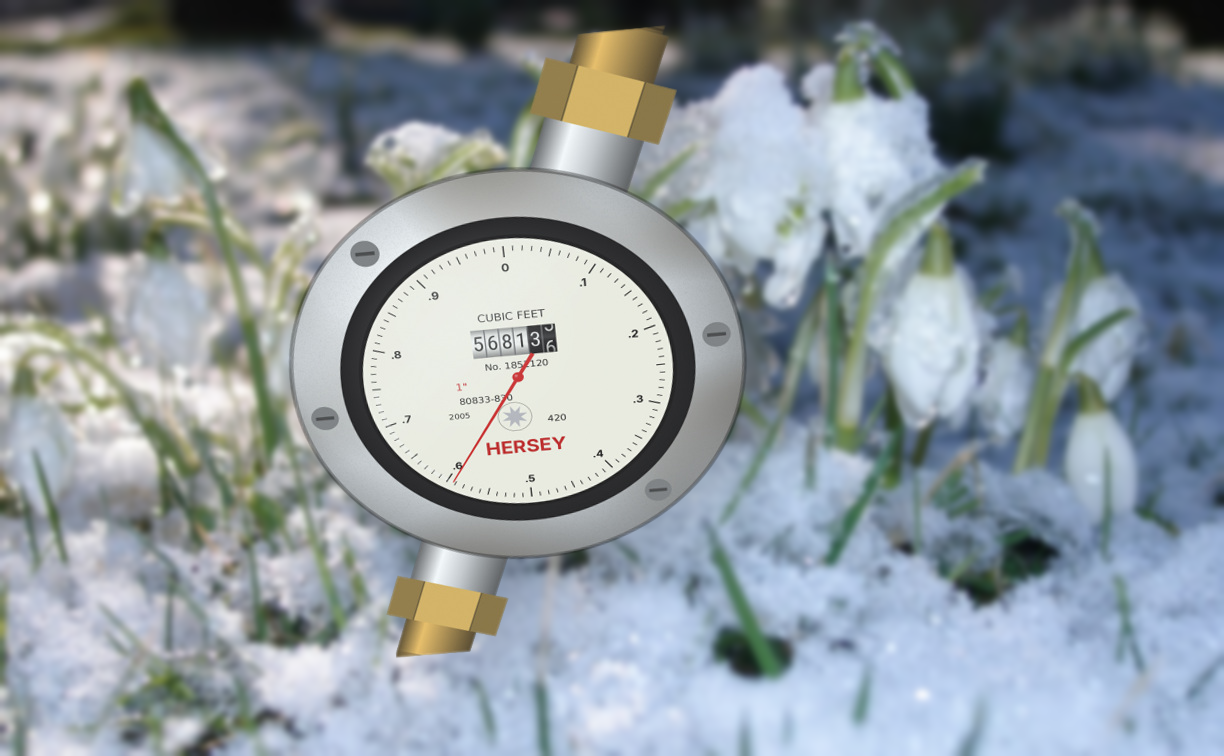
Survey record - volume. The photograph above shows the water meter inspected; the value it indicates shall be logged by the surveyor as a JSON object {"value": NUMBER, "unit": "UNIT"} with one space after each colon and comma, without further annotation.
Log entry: {"value": 568135.59, "unit": "ft³"}
